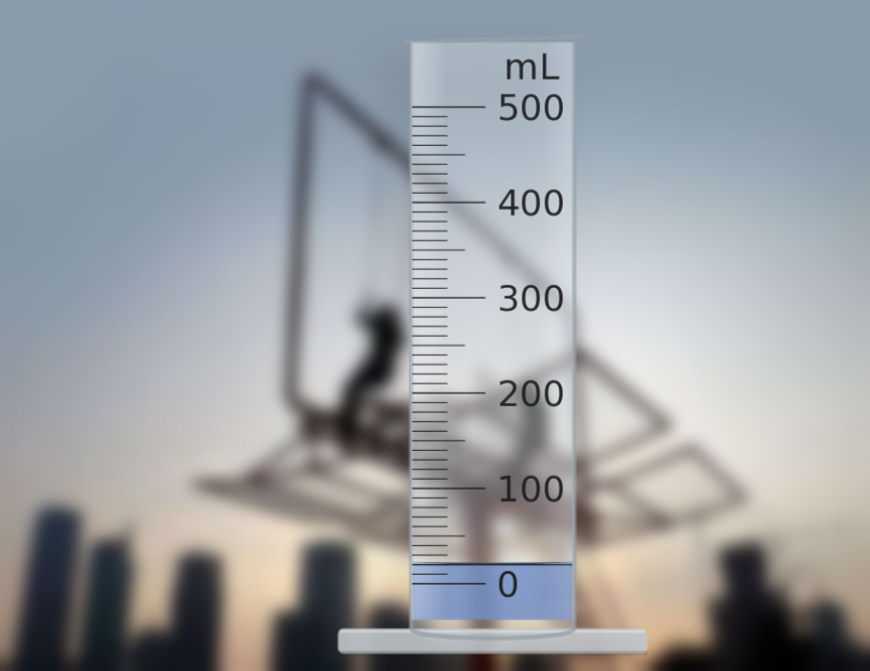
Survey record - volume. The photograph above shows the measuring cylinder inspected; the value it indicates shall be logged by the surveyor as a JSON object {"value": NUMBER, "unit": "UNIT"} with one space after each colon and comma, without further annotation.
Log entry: {"value": 20, "unit": "mL"}
